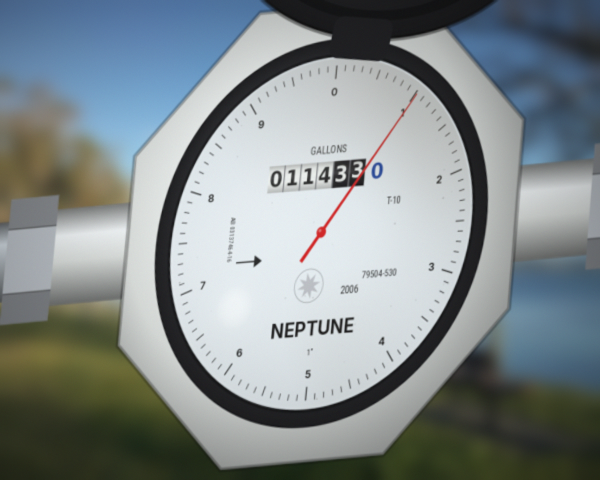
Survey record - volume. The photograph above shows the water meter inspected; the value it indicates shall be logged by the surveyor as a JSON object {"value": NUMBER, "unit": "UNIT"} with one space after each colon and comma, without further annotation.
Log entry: {"value": 114331.0, "unit": "gal"}
